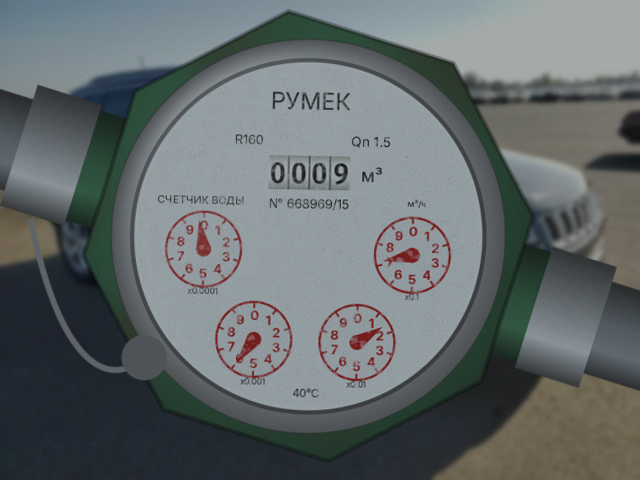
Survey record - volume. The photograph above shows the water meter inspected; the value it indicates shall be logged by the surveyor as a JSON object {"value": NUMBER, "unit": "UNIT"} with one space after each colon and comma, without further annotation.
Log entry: {"value": 9.7159, "unit": "m³"}
